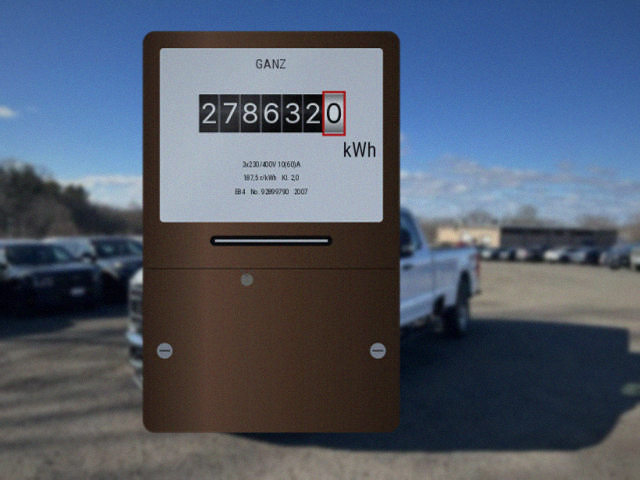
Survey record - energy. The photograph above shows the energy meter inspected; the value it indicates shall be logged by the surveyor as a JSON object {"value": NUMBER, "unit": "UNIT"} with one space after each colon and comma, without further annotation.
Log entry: {"value": 278632.0, "unit": "kWh"}
